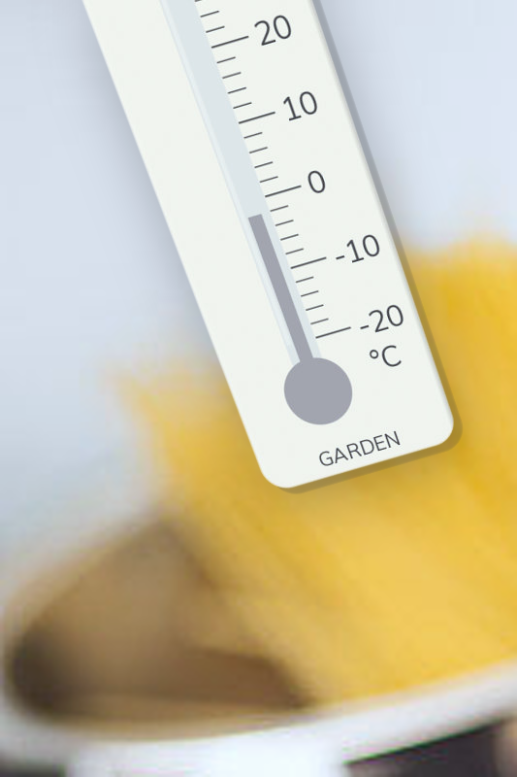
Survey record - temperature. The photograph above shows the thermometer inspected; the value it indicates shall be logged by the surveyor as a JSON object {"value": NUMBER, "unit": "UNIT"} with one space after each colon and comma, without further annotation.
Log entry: {"value": -2, "unit": "°C"}
